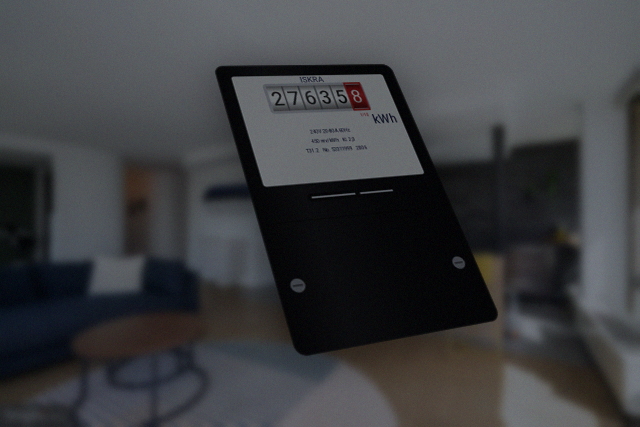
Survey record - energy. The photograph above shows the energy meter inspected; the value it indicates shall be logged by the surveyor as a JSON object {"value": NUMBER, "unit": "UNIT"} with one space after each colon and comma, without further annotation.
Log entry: {"value": 27635.8, "unit": "kWh"}
